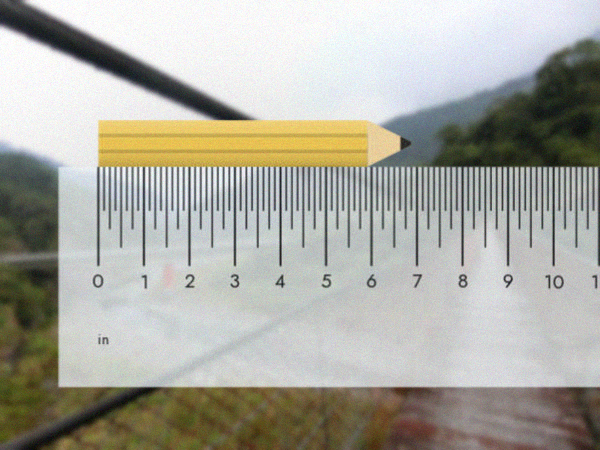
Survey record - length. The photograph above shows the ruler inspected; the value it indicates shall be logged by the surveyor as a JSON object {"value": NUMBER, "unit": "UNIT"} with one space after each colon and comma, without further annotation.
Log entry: {"value": 6.875, "unit": "in"}
